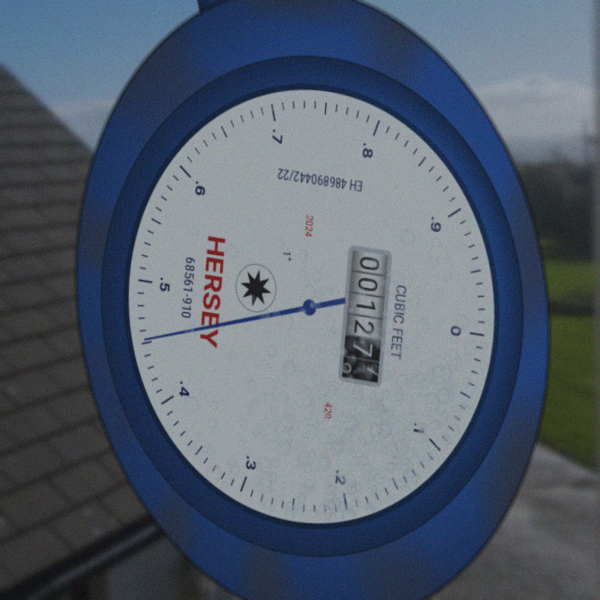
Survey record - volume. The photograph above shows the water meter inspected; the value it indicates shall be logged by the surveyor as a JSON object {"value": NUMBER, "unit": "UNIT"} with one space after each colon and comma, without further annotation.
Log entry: {"value": 1277.45, "unit": "ft³"}
